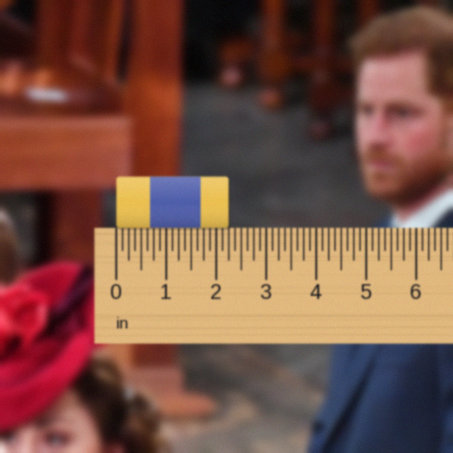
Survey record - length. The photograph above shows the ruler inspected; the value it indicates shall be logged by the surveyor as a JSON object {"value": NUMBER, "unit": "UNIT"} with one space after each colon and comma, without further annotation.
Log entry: {"value": 2.25, "unit": "in"}
